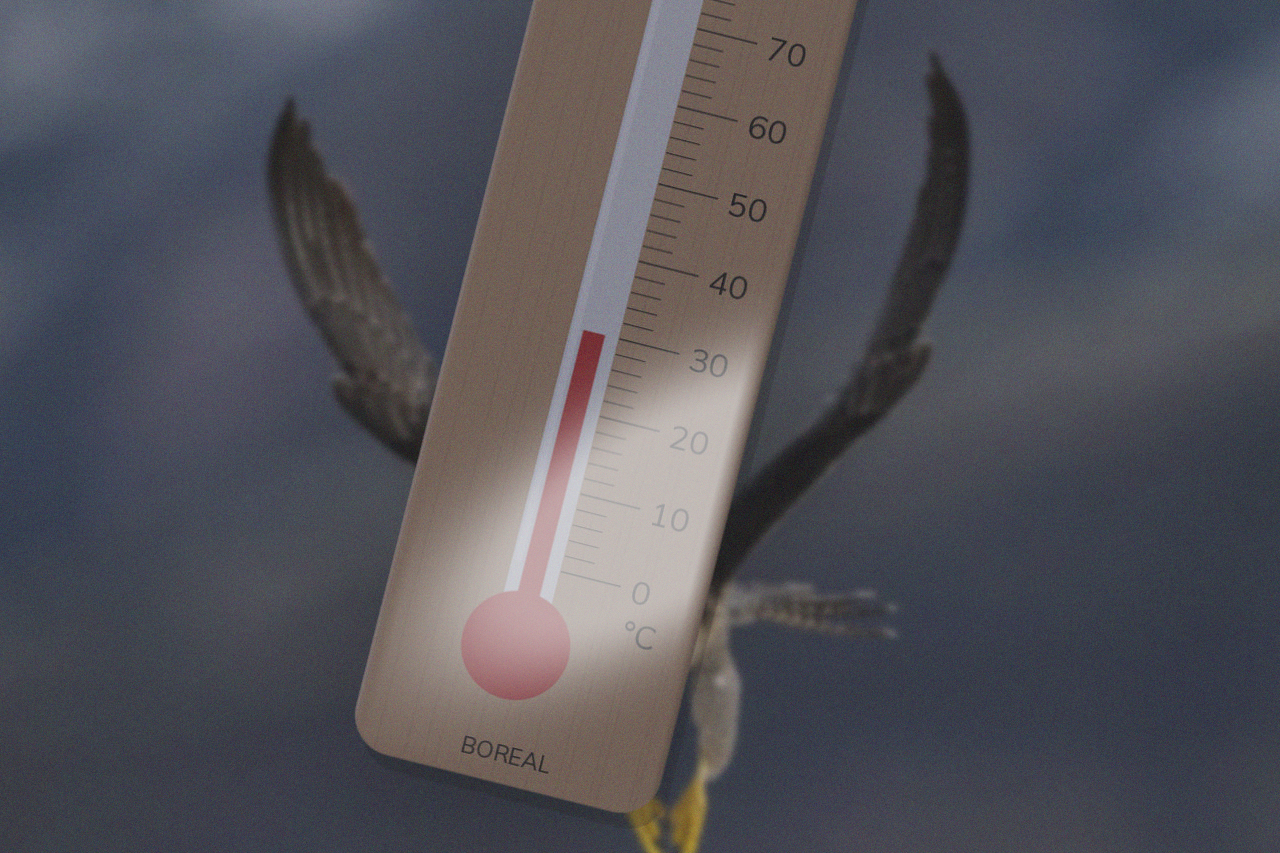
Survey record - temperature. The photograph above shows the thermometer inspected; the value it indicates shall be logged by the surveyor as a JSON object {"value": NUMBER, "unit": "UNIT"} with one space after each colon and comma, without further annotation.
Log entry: {"value": 30, "unit": "°C"}
